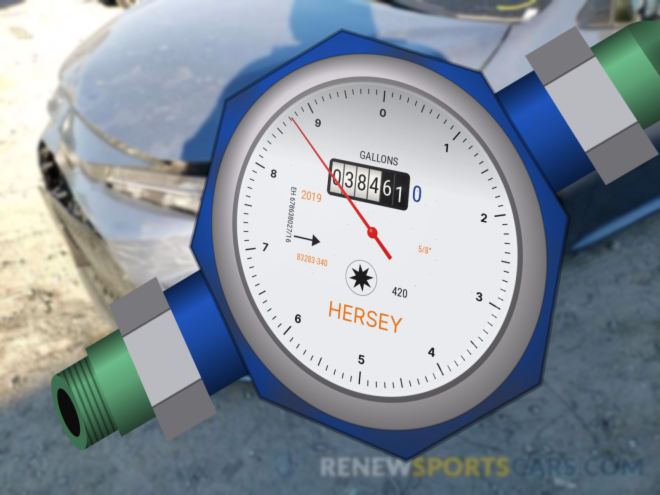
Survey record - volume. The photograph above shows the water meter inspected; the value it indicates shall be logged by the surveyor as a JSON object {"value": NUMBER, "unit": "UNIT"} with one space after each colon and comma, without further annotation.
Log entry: {"value": 384608.7, "unit": "gal"}
